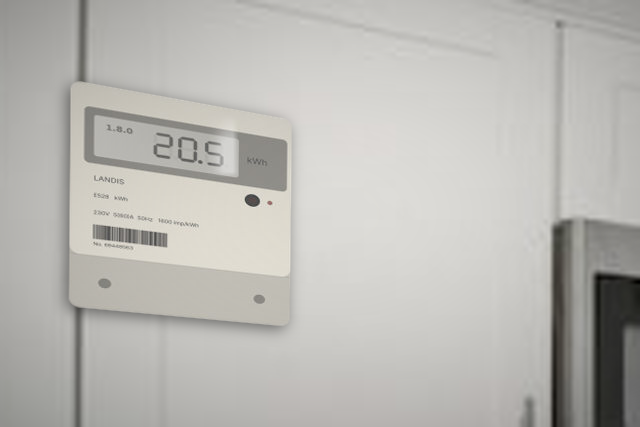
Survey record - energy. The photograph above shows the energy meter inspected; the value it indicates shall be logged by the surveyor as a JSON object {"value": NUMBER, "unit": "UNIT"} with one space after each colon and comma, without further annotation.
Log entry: {"value": 20.5, "unit": "kWh"}
